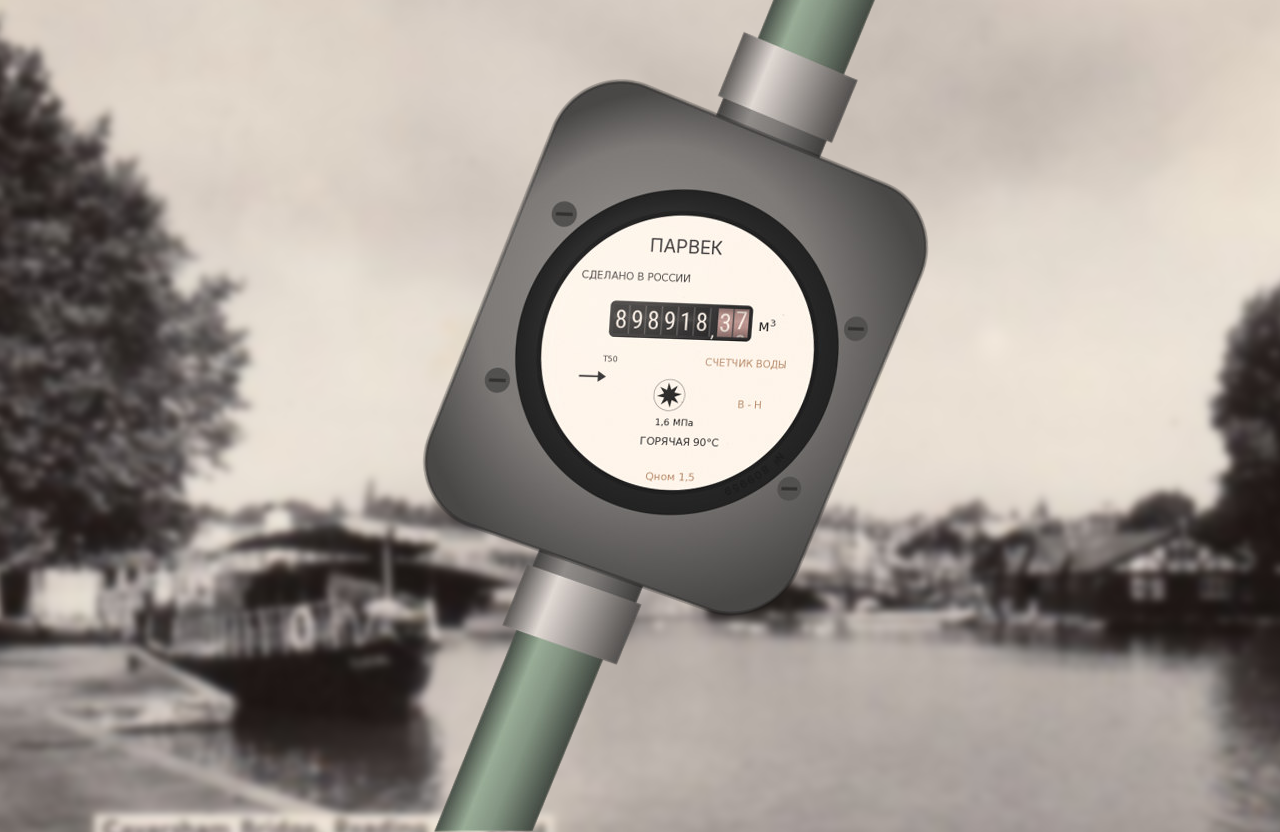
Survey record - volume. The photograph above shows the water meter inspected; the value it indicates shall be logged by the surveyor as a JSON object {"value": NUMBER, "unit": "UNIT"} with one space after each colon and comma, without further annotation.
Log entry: {"value": 898918.37, "unit": "m³"}
